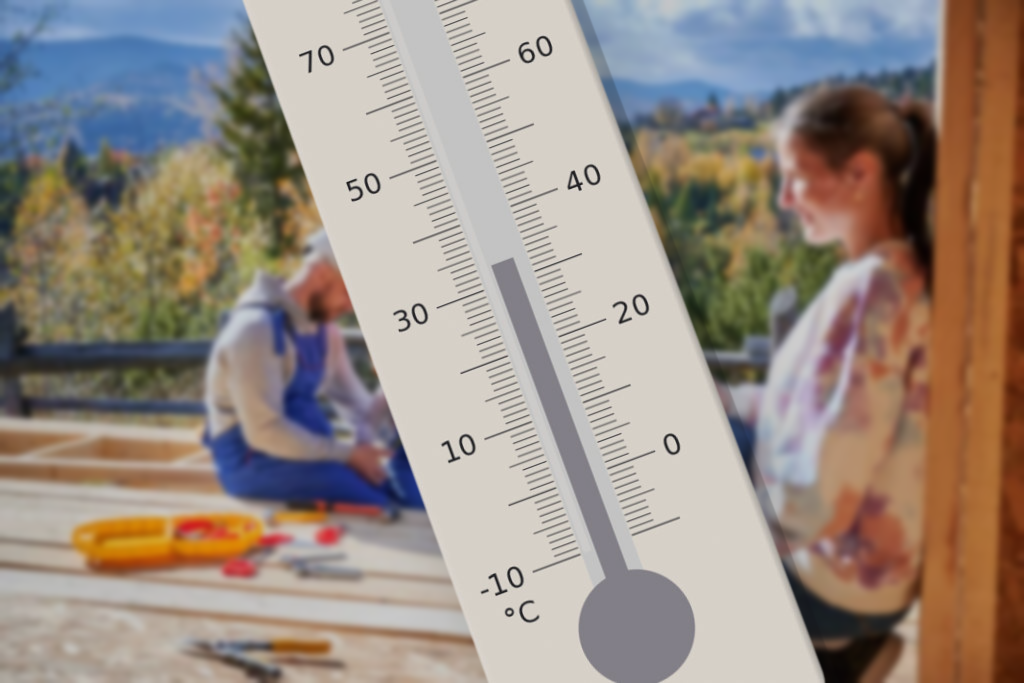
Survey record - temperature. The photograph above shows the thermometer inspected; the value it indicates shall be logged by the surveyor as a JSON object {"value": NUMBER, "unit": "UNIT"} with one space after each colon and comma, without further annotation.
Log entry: {"value": 33, "unit": "°C"}
